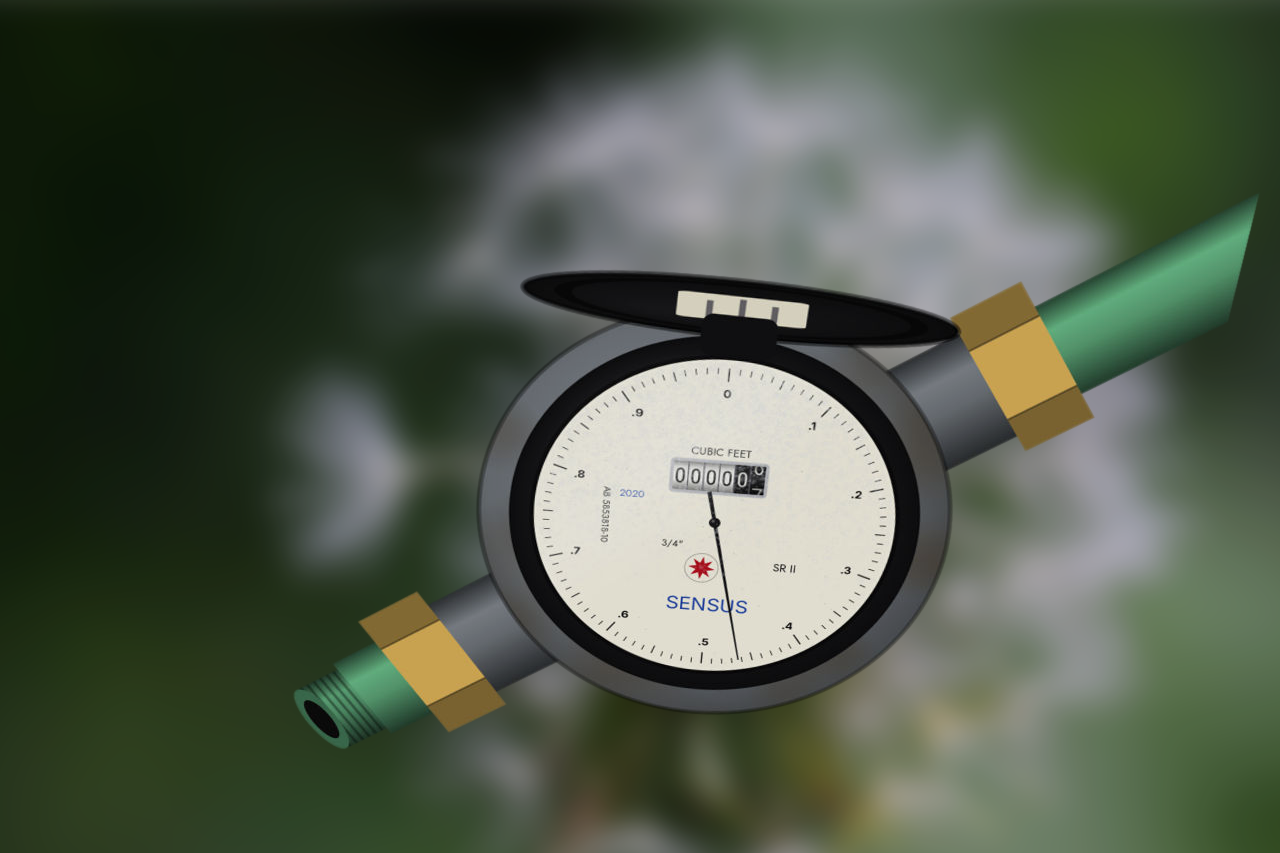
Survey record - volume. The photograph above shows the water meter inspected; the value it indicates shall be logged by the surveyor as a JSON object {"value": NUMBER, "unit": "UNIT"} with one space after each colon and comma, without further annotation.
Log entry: {"value": 6.46, "unit": "ft³"}
